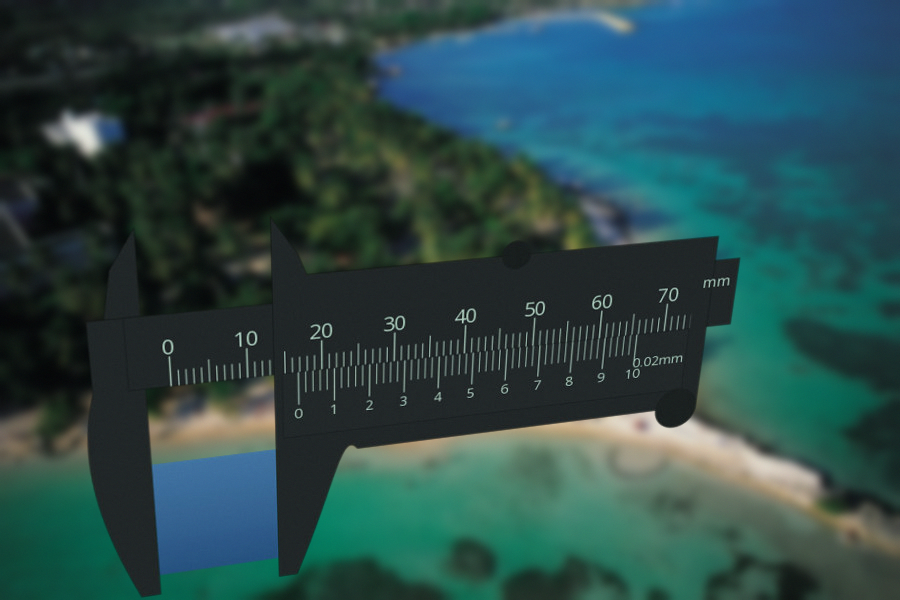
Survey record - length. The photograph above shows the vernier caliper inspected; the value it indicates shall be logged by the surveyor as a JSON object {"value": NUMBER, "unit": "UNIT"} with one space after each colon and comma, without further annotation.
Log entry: {"value": 16.8, "unit": "mm"}
